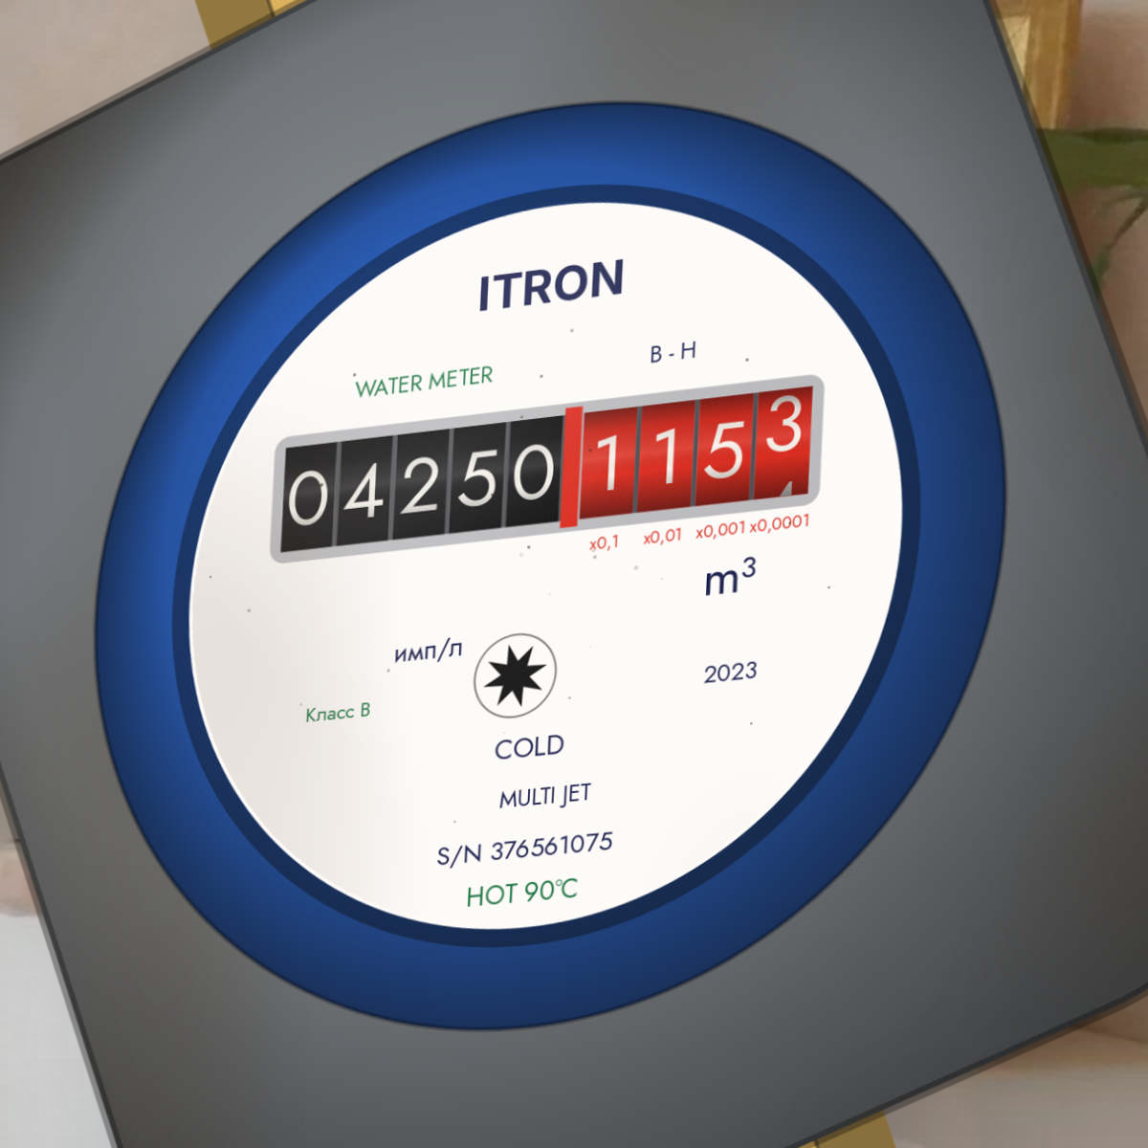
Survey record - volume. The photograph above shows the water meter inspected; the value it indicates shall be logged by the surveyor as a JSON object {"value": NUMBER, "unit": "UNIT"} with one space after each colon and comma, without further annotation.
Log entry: {"value": 4250.1153, "unit": "m³"}
